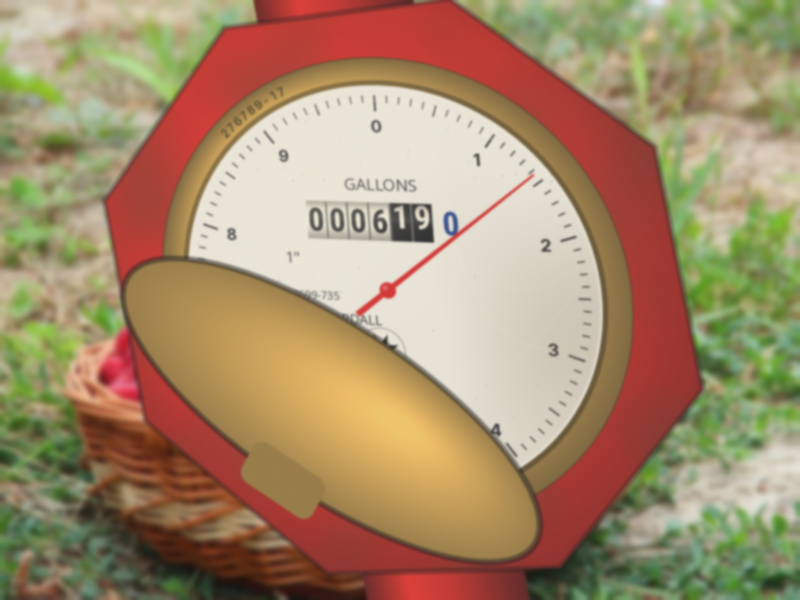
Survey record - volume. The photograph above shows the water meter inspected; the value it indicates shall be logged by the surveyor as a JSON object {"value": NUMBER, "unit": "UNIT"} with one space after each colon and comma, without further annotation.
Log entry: {"value": 6191.4, "unit": "gal"}
